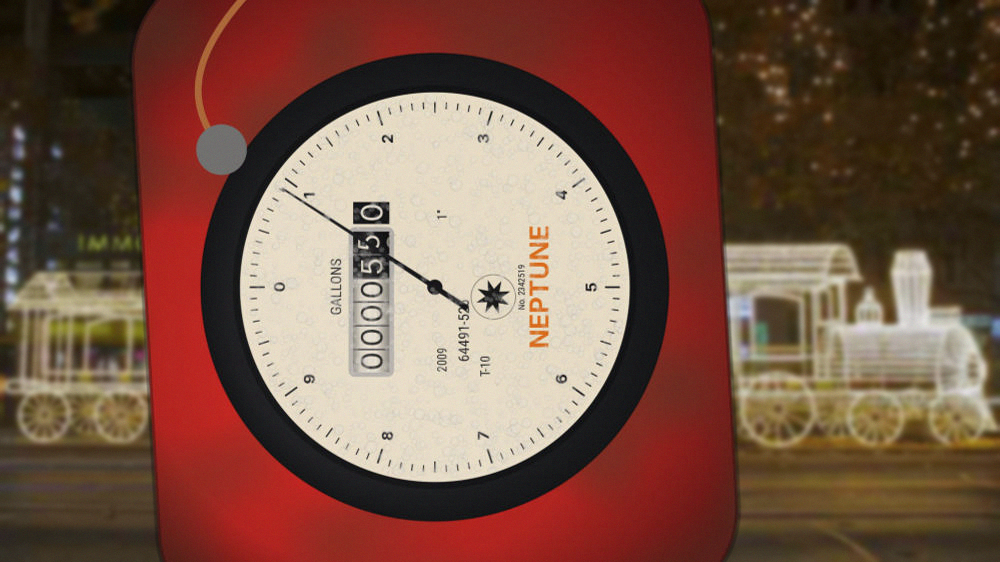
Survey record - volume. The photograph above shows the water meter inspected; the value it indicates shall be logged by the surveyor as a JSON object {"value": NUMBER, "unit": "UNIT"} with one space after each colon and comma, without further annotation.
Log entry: {"value": 550.9, "unit": "gal"}
